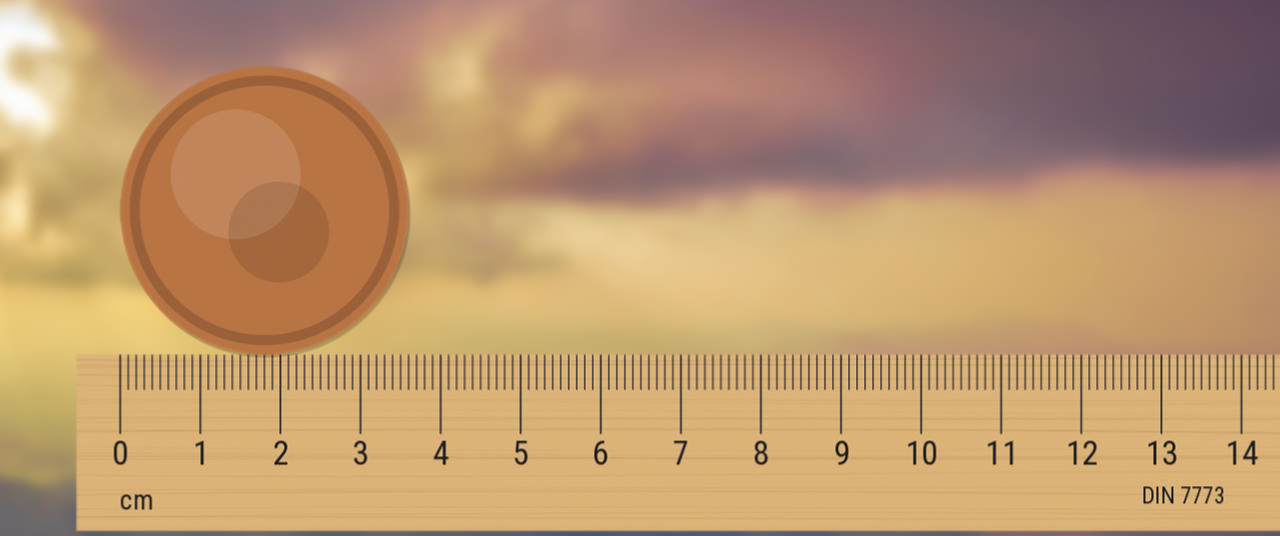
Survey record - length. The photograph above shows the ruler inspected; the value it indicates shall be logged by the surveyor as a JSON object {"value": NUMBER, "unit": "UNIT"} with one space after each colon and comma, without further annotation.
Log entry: {"value": 3.6, "unit": "cm"}
